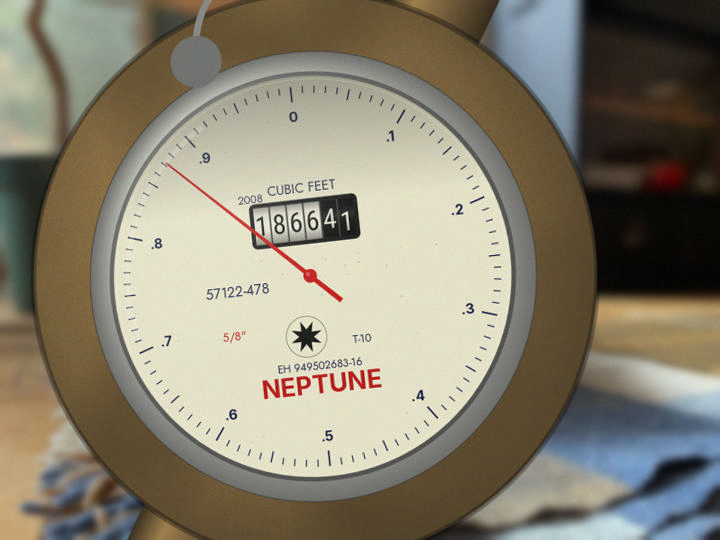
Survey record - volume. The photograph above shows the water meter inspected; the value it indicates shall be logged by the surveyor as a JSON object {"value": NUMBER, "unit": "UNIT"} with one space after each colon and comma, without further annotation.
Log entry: {"value": 186640.87, "unit": "ft³"}
